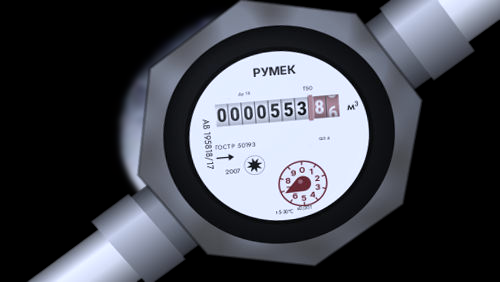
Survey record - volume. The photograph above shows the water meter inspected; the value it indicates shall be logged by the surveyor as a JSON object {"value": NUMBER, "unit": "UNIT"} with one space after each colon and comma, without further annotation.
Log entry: {"value": 553.856, "unit": "m³"}
